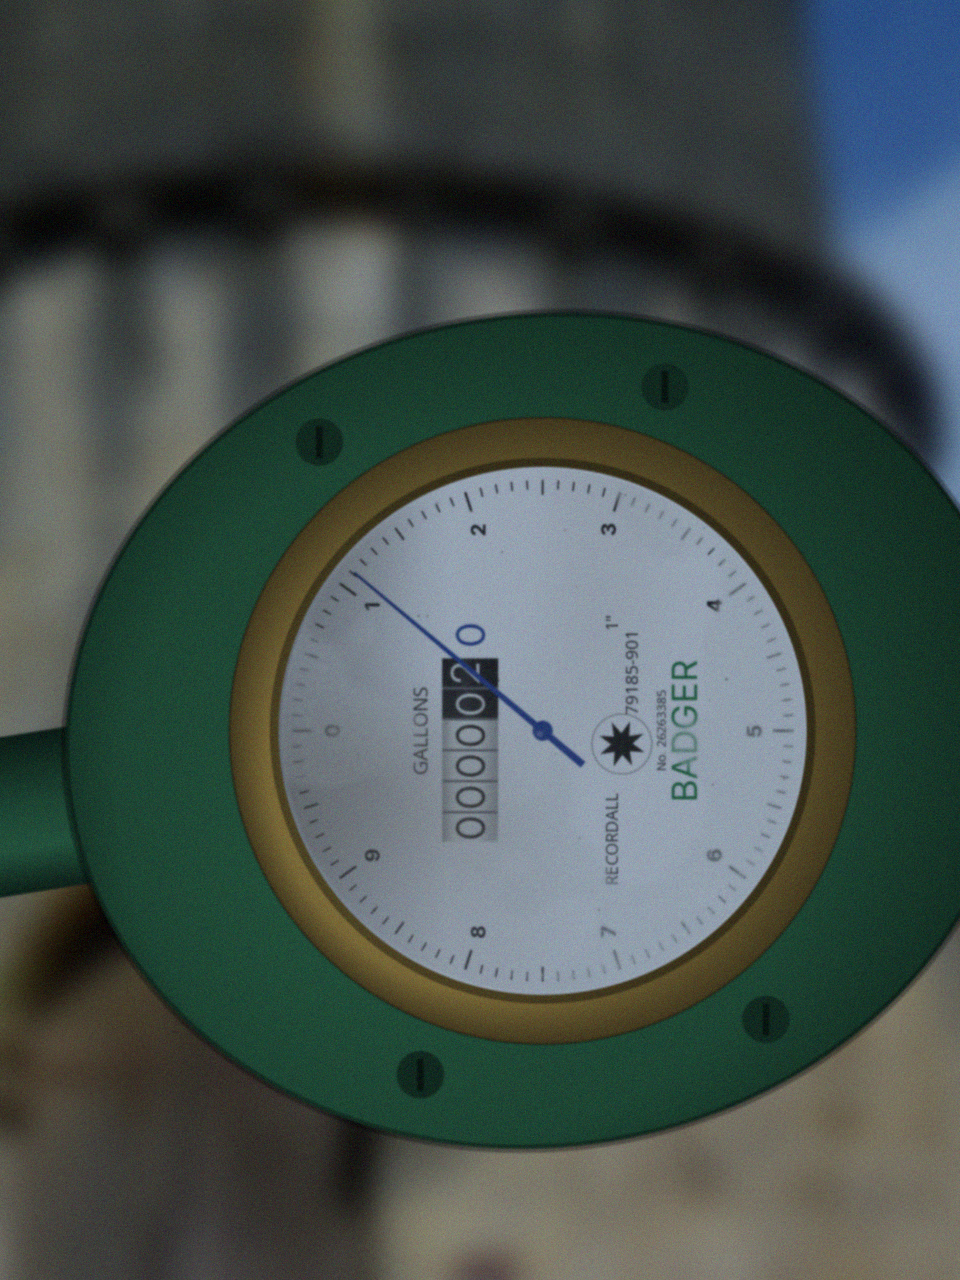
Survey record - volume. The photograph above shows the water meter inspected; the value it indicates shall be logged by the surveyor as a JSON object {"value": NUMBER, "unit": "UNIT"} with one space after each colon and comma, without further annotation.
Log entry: {"value": 21.1, "unit": "gal"}
